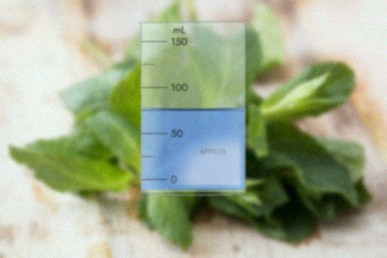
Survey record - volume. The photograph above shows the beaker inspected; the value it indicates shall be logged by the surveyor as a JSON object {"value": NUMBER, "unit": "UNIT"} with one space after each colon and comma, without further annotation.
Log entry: {"value": 75, "unit": "mL"}
